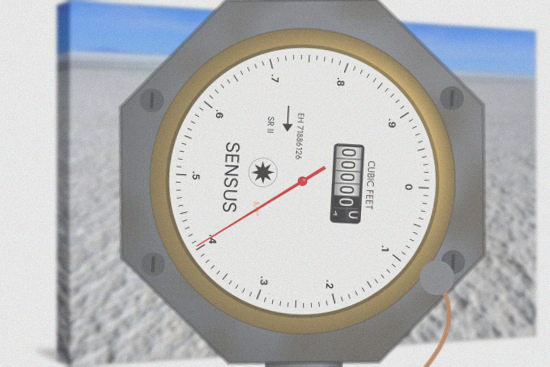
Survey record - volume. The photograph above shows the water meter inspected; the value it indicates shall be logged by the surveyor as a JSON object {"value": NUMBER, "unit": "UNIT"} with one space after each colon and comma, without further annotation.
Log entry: {"value": 0.40, "unit": "ft³"}
